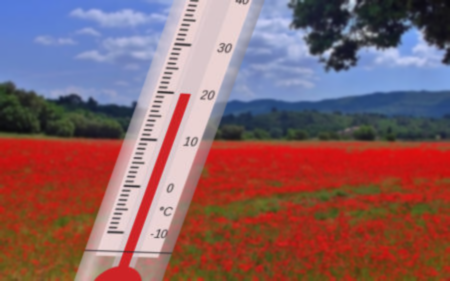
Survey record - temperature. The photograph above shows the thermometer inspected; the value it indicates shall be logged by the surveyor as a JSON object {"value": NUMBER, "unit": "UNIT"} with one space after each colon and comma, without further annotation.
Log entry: {"value": 20, "unit": "°C"}
